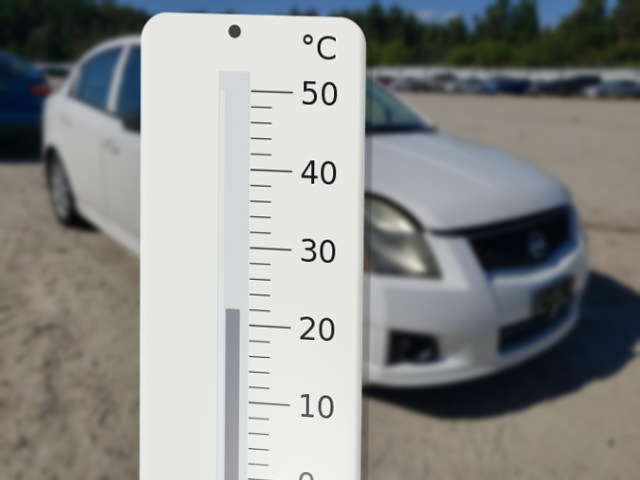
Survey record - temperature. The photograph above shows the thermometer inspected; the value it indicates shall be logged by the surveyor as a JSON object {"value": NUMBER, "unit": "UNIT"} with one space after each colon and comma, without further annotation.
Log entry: {"value": 22, "unit": "°C"}
